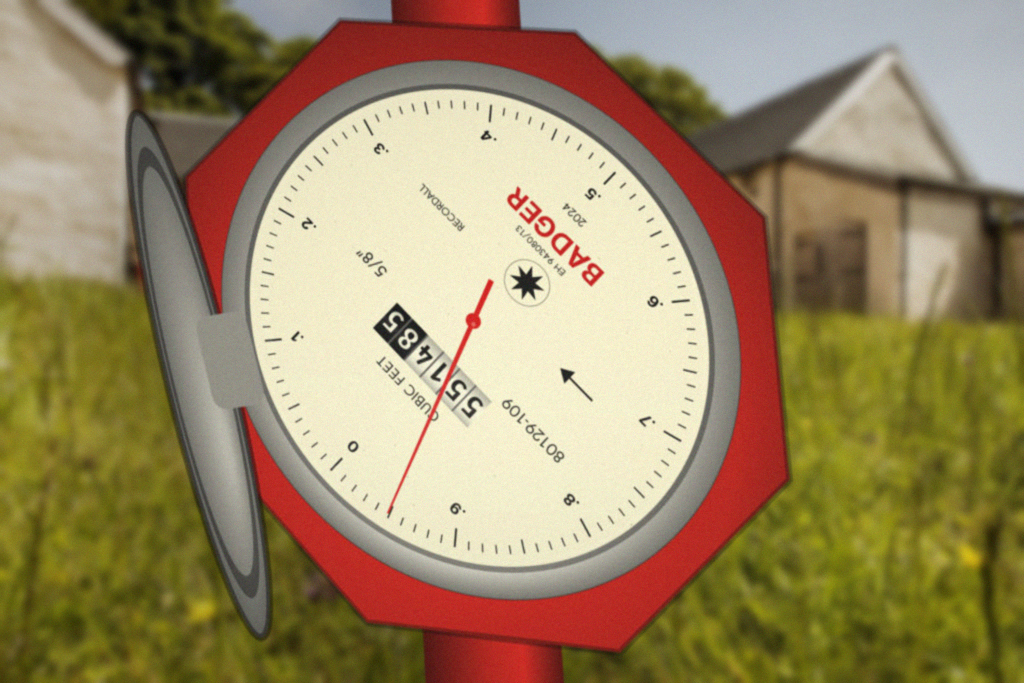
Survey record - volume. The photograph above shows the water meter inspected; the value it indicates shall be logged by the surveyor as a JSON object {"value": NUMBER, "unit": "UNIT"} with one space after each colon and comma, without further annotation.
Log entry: {"value": 551484.95, "unit": "ft³"}
